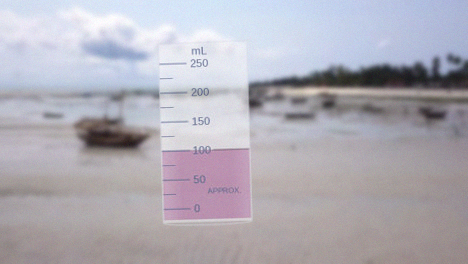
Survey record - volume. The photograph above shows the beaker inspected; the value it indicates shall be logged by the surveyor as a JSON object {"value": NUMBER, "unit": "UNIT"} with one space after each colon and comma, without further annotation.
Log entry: {"value": 100, "unit": "mL"}
